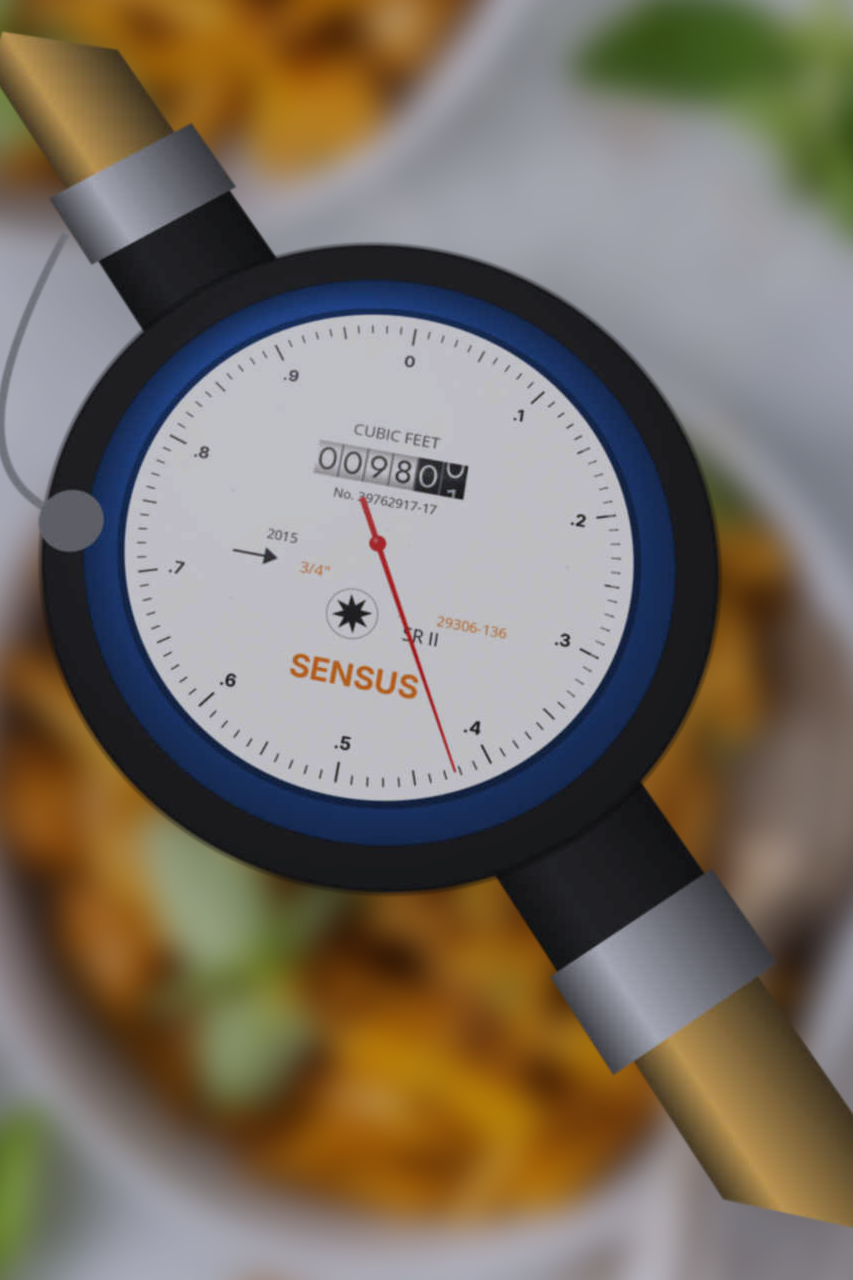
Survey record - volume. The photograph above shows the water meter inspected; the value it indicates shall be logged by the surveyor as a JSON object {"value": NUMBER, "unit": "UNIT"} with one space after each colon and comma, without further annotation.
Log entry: {"value": 9800.42, "unit": "ft³"}
